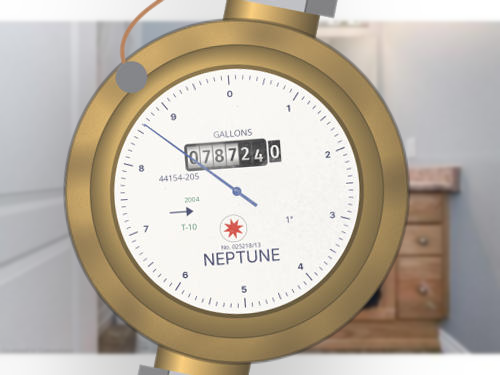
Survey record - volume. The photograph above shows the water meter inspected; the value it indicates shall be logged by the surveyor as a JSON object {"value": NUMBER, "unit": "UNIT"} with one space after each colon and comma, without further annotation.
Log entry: {"value": 787238.6, "unit": "gal"}
